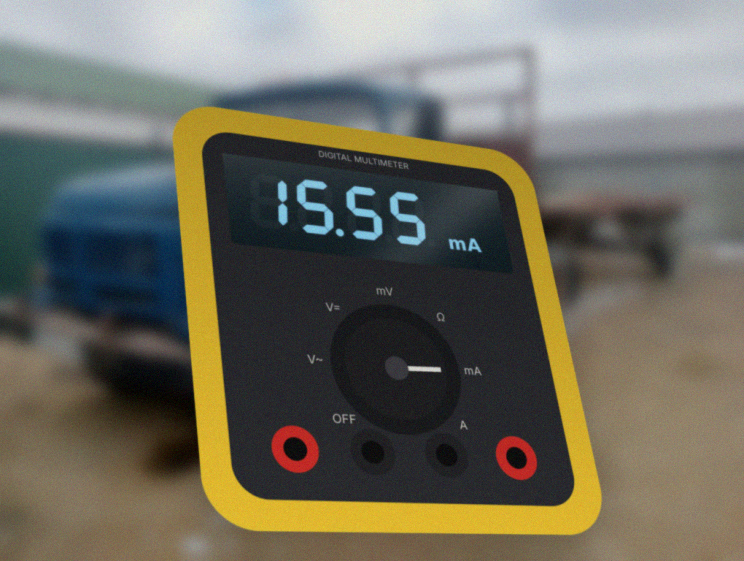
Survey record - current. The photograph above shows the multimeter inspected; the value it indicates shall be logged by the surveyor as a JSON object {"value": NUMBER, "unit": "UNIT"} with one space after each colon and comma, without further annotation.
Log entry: {"value": 15.55, "unit": "mA"}
